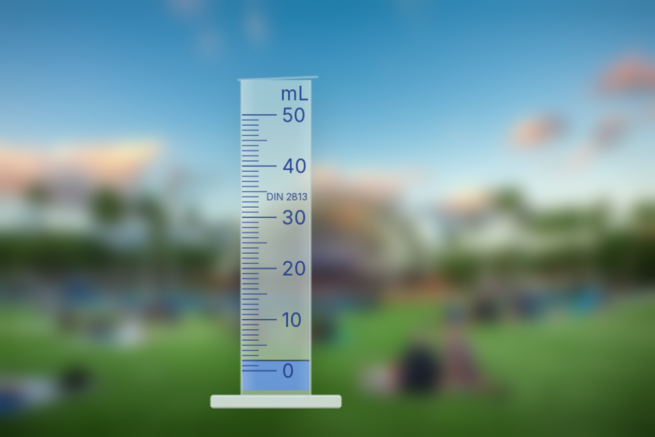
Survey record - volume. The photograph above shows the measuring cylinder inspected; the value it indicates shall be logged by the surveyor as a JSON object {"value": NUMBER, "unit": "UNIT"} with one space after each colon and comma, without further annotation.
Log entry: {"value": 2, "unit": "mL"}
